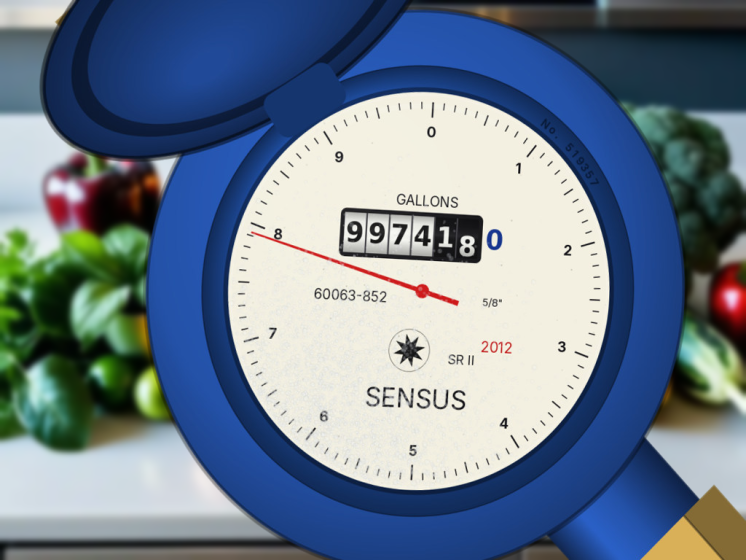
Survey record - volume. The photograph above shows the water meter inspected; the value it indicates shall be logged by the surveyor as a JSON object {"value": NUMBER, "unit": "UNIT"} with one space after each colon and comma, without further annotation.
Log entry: {"value": 9974177.9, "unit": "gal"}
